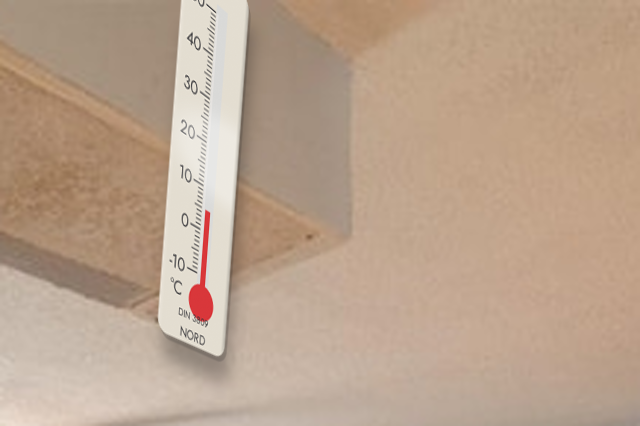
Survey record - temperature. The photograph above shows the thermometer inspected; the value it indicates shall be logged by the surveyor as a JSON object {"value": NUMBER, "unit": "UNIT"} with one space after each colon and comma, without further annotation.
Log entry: {"value": 5, "unit": "°C"}
